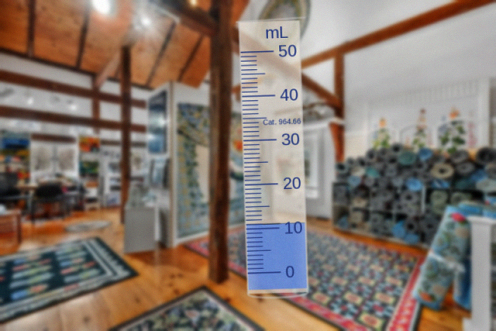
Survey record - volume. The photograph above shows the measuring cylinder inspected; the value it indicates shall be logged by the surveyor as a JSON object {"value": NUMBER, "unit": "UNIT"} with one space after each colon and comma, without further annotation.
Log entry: {"value": 11, "unit": "mL"}
